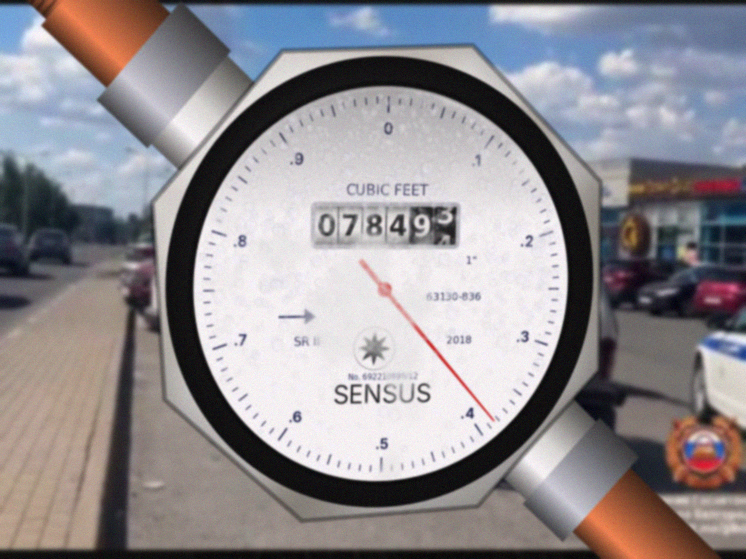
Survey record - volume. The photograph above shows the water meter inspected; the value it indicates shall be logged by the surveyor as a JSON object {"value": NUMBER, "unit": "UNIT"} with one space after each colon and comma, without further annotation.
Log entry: {"value": 78493.38, "unit": "ft³"}
